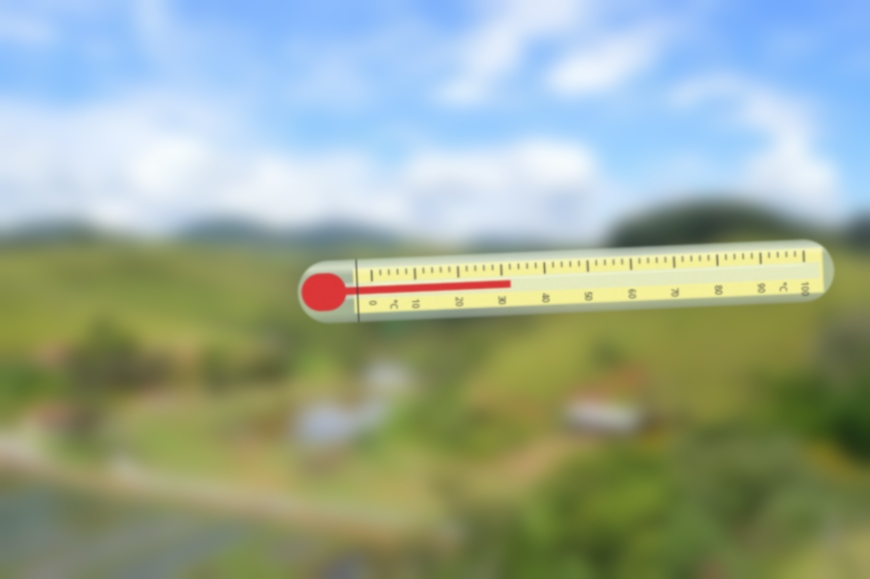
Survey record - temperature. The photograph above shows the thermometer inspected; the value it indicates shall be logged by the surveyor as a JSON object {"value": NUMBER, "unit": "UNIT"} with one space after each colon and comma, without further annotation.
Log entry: {"value": 32, "unit": "°C"}
